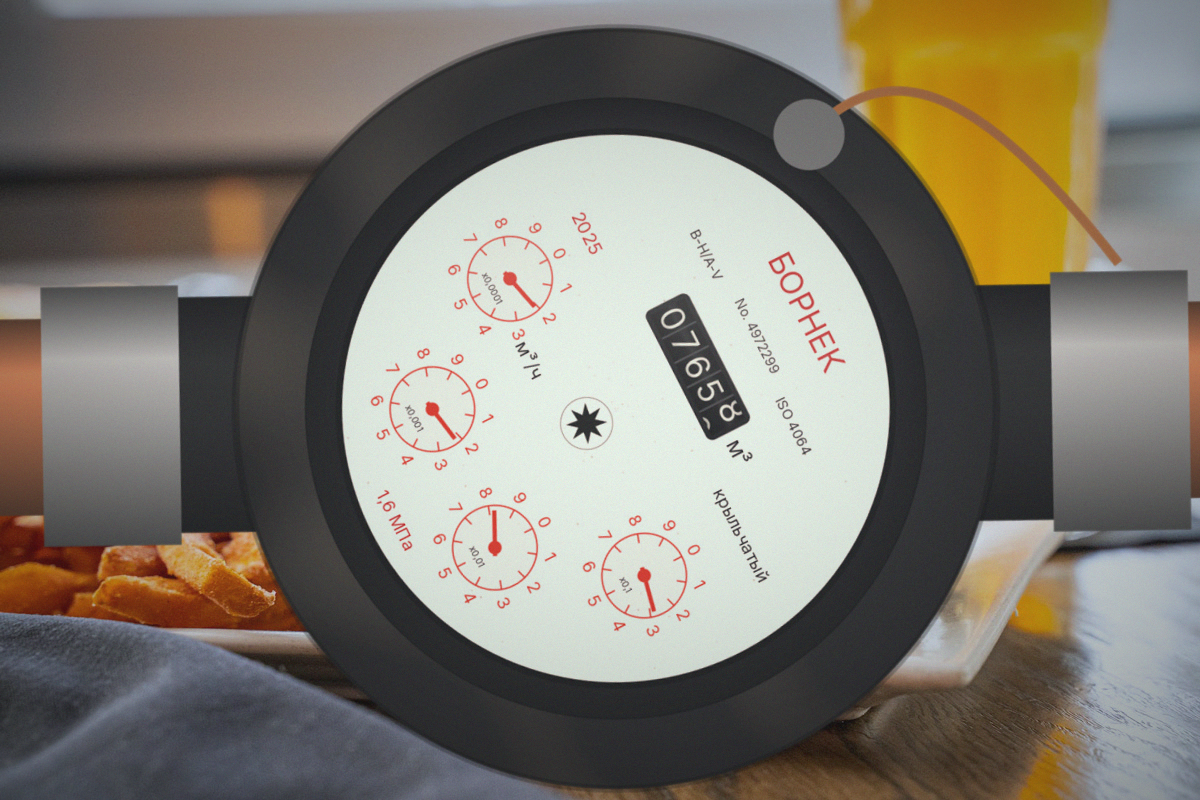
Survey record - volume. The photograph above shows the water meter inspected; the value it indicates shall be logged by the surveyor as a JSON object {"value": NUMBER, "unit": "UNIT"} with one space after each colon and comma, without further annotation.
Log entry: {"value": 7658.2822, "unit": "m³"}
